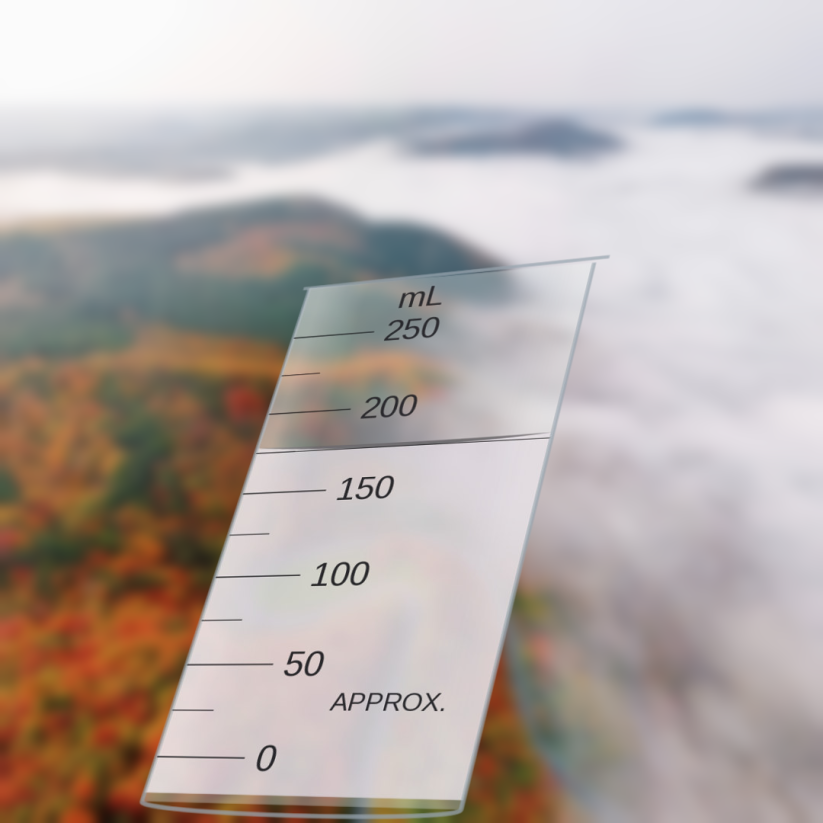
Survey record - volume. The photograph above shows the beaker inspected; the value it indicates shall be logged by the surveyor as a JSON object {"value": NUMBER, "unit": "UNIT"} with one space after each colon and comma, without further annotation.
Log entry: {"value": 175, "unit": "mL"}
